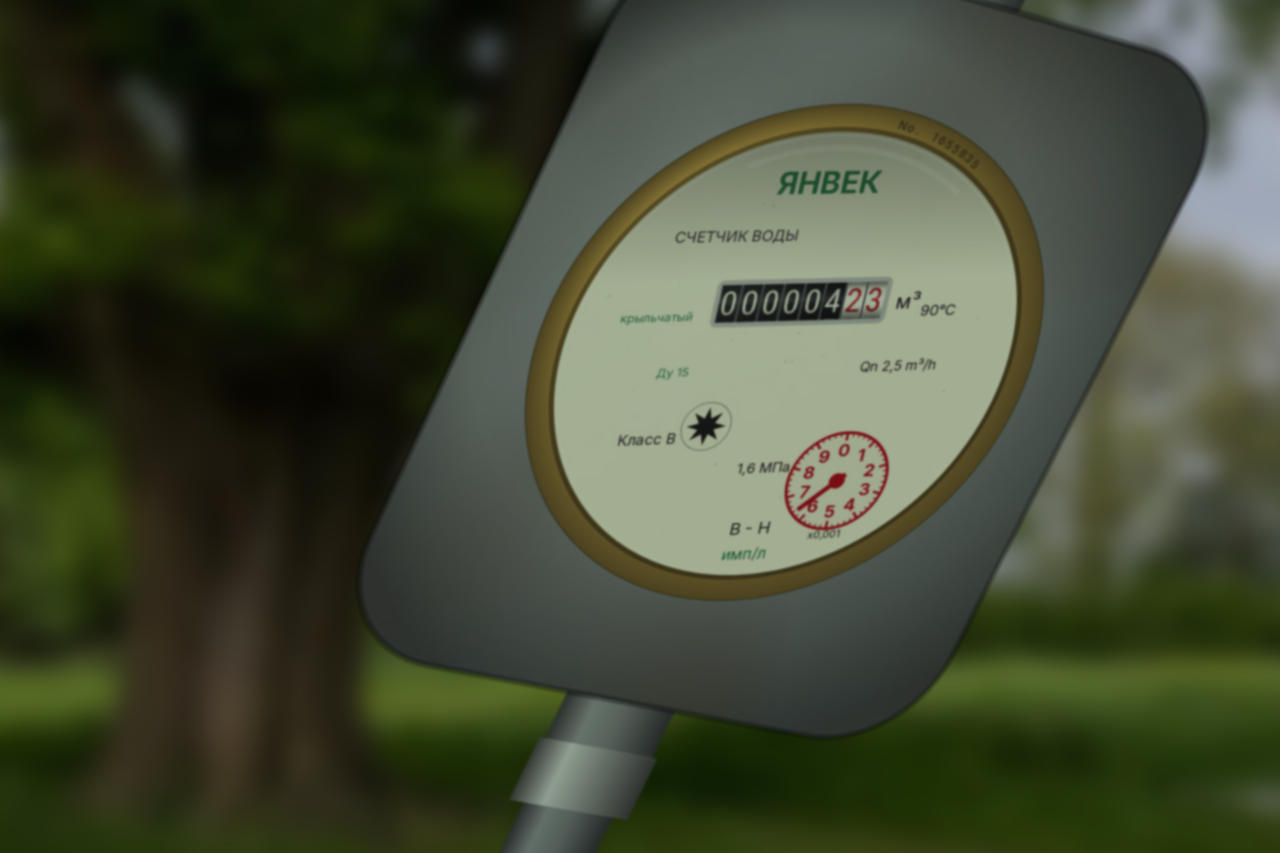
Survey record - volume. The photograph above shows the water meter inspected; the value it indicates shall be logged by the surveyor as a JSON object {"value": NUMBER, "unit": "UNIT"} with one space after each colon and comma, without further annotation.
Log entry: {"value": 4.236, "unit": "m³"}
